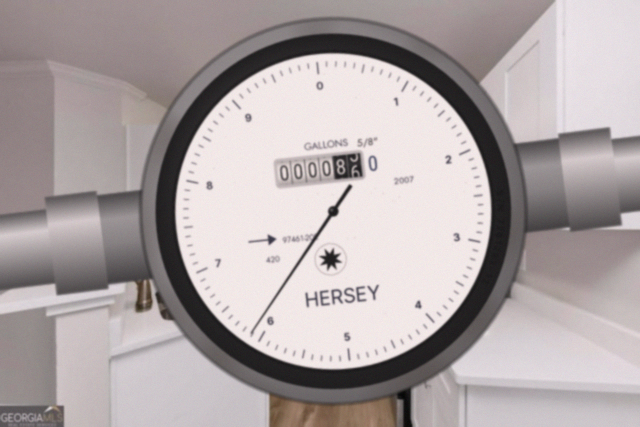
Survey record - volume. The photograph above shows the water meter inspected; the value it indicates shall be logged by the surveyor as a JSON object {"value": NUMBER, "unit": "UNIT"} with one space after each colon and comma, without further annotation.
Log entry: {"value": 856.1, "unit": "gal"}
